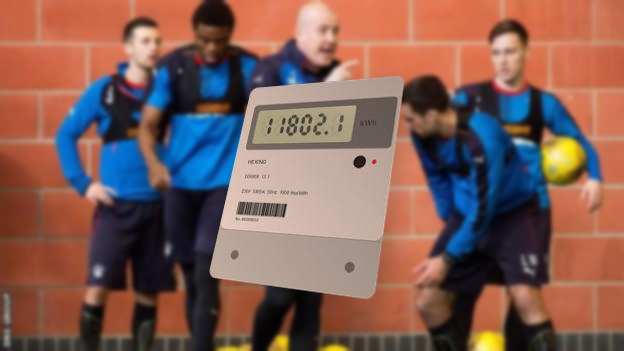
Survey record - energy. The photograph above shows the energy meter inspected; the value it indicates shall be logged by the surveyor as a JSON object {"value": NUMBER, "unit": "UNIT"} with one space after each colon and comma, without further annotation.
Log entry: {"value": 11802.1, "unit": "kWh"}
